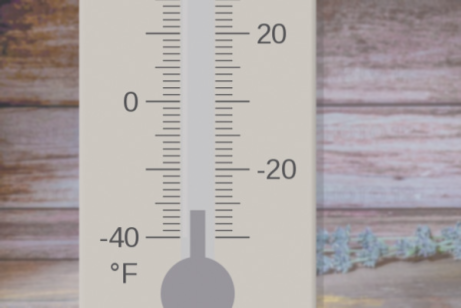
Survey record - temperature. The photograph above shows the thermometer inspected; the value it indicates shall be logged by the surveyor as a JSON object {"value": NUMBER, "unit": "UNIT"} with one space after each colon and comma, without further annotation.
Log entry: {"value": -32, "unit": "°F"}
